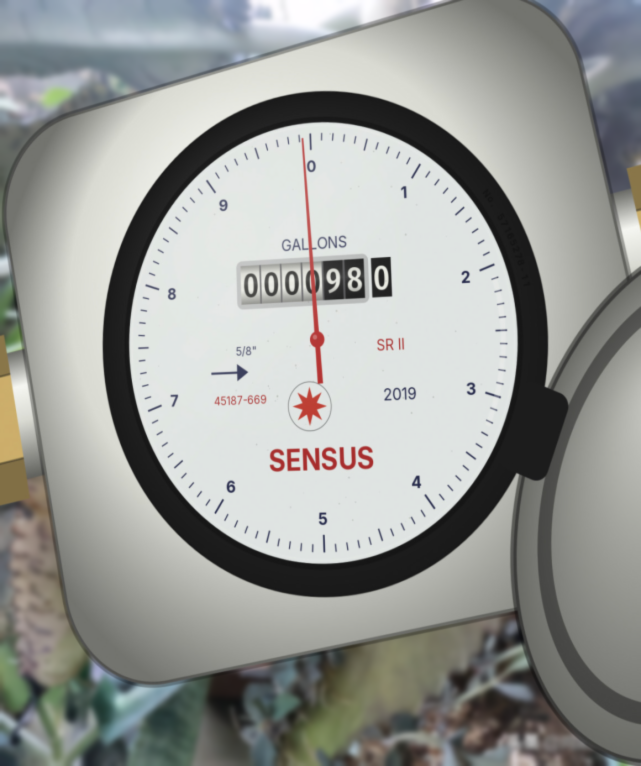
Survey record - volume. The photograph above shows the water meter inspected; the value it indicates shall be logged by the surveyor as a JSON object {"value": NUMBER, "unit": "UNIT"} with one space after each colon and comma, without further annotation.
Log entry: {"value": 979.9, "unit": "gal"}
